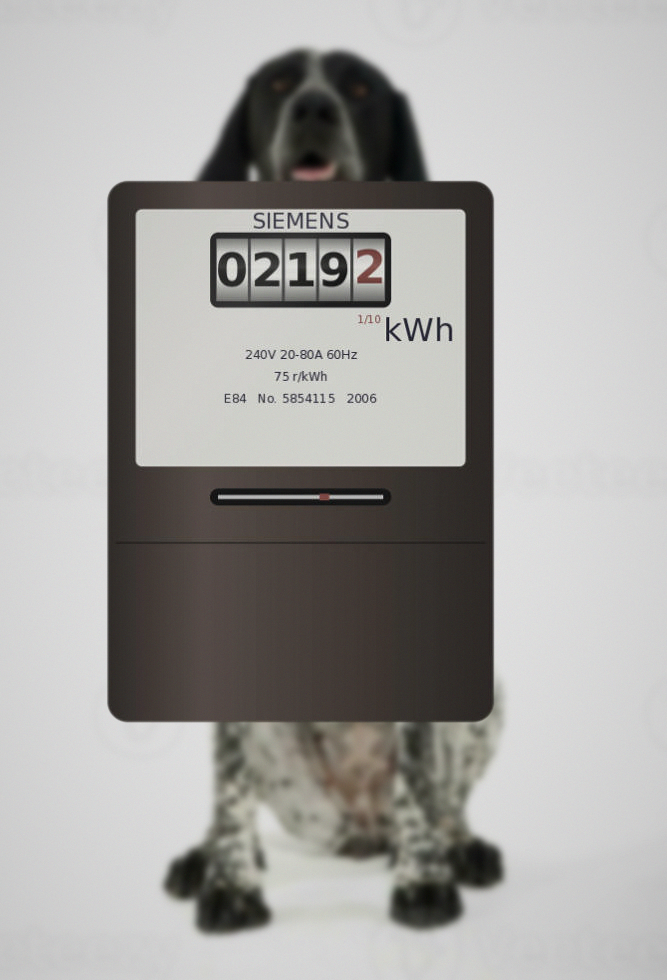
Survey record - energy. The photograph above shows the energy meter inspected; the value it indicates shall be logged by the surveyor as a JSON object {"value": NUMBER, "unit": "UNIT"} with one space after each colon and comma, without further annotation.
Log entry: {"value": 219.2, "unit": "kWh"}
